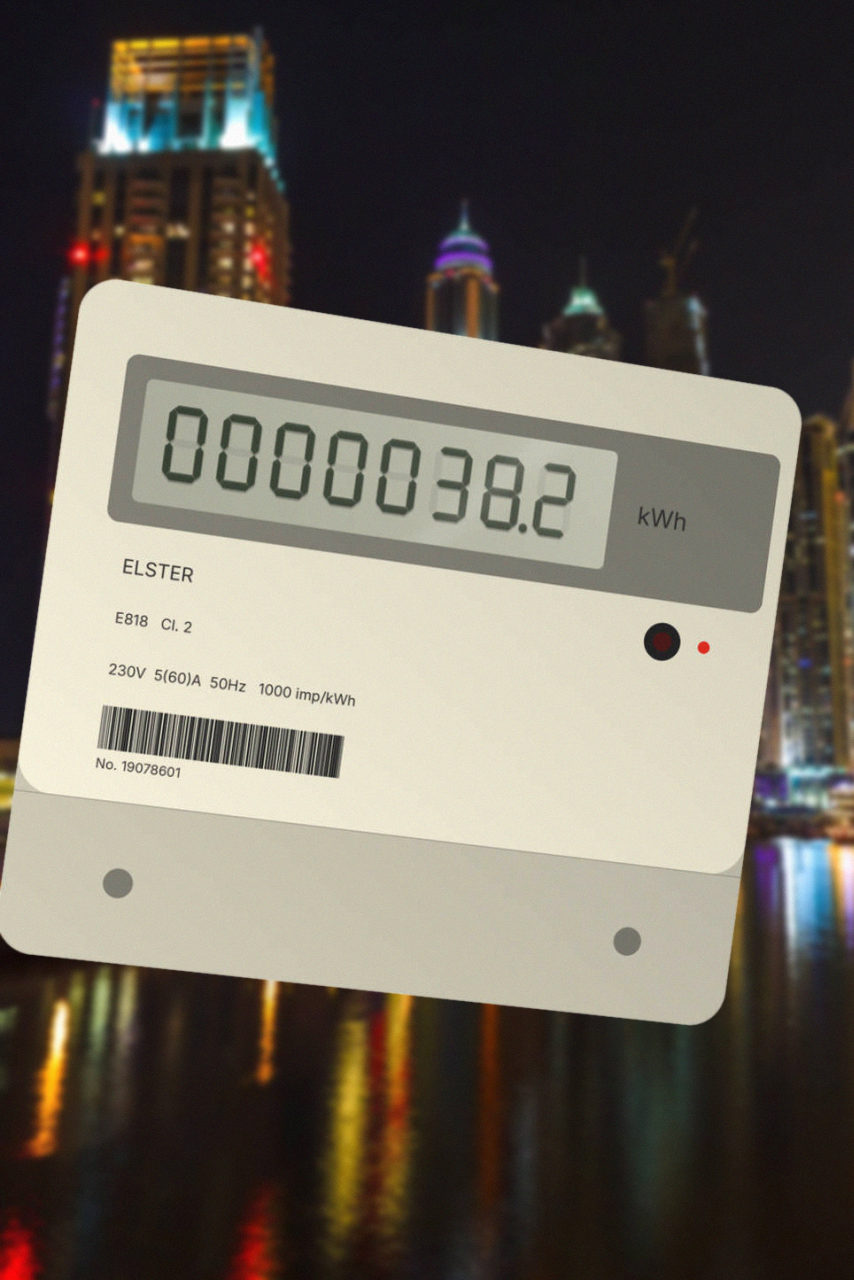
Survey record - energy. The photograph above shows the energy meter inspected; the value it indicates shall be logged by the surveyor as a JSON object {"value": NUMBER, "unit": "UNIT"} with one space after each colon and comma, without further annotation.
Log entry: {"value": 38.2, "unit": "kWh"}
